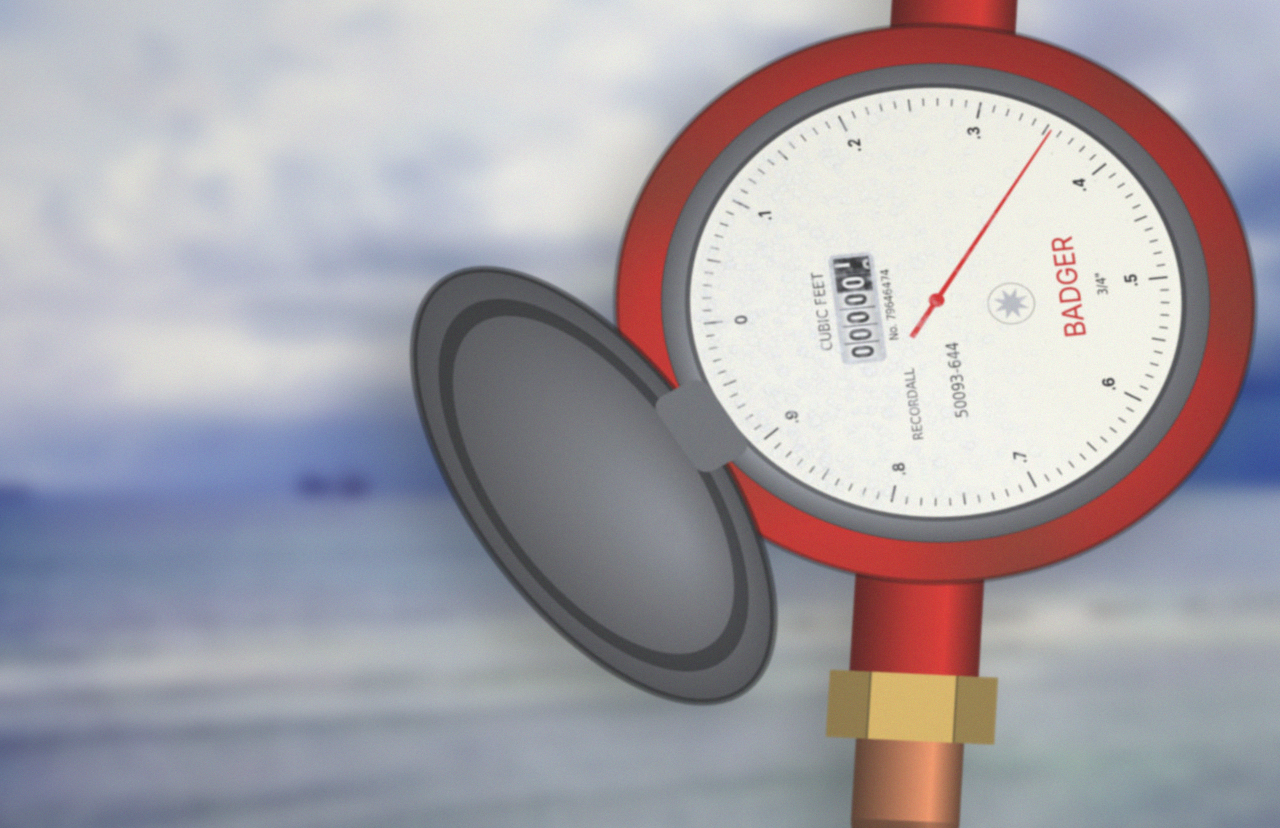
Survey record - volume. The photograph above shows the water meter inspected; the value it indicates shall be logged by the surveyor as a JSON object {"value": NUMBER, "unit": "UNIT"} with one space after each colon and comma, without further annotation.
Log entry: {"value": 1.35, "unit": "ft³"}
